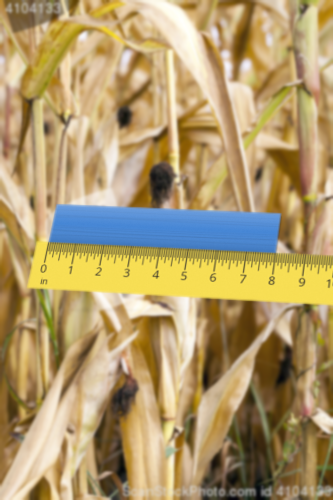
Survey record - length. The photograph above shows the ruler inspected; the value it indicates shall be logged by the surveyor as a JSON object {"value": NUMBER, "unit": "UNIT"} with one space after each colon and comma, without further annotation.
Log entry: {"value": 8, "unit": "in"}
